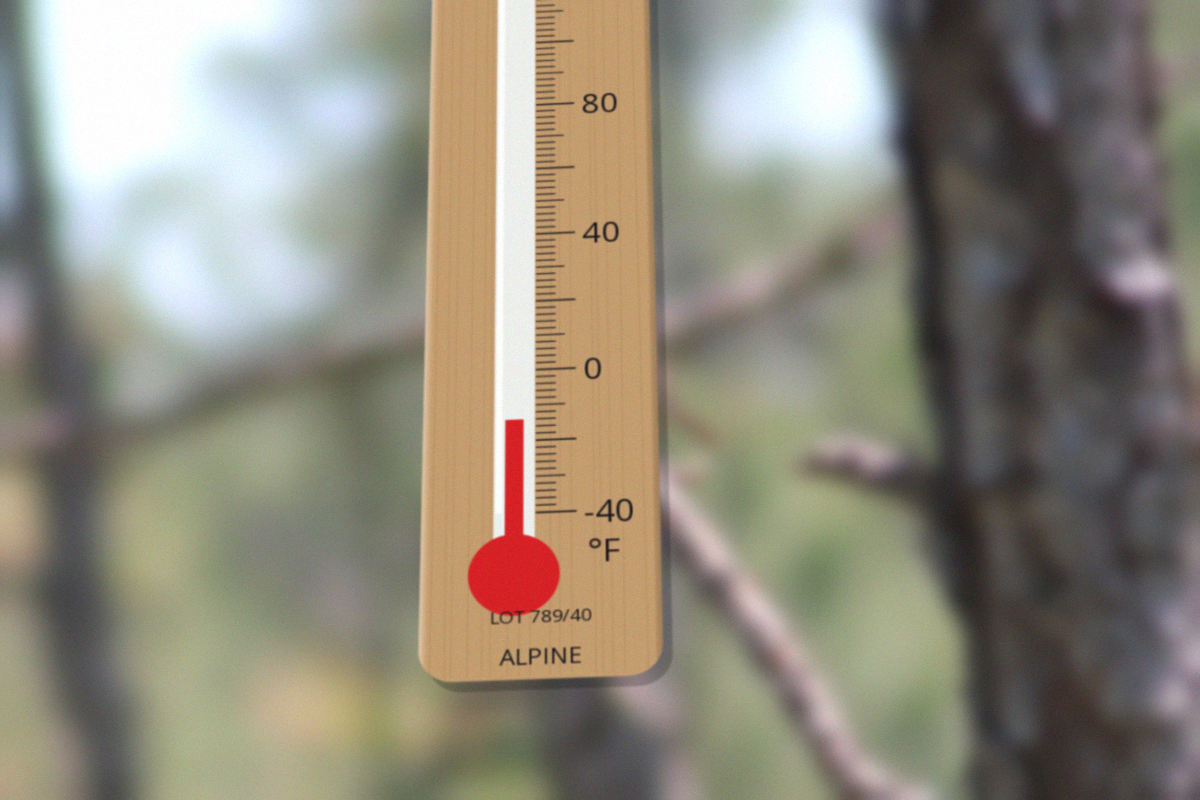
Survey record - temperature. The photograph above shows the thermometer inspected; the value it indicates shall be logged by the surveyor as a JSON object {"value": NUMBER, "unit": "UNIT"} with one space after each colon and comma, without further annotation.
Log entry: {"value": -14, "unit": "°F"}
